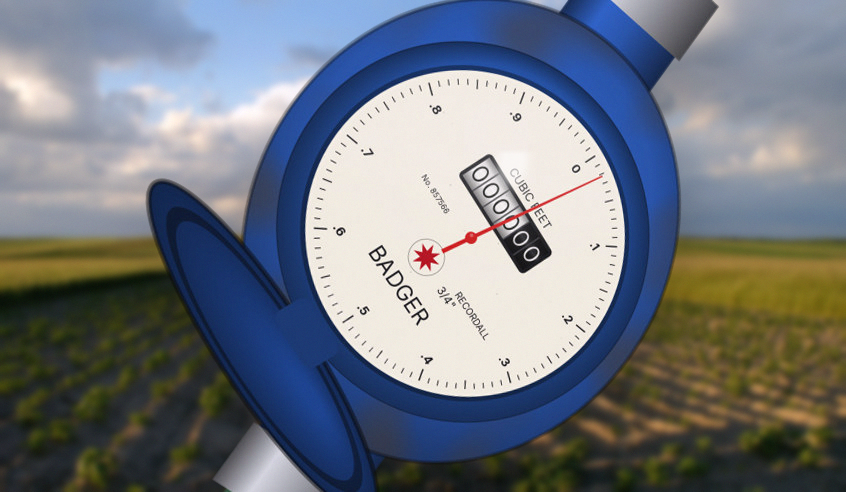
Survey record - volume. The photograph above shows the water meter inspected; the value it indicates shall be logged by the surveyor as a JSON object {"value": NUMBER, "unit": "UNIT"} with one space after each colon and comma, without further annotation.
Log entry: {"value": 0.02, "unit": "ft³"}
